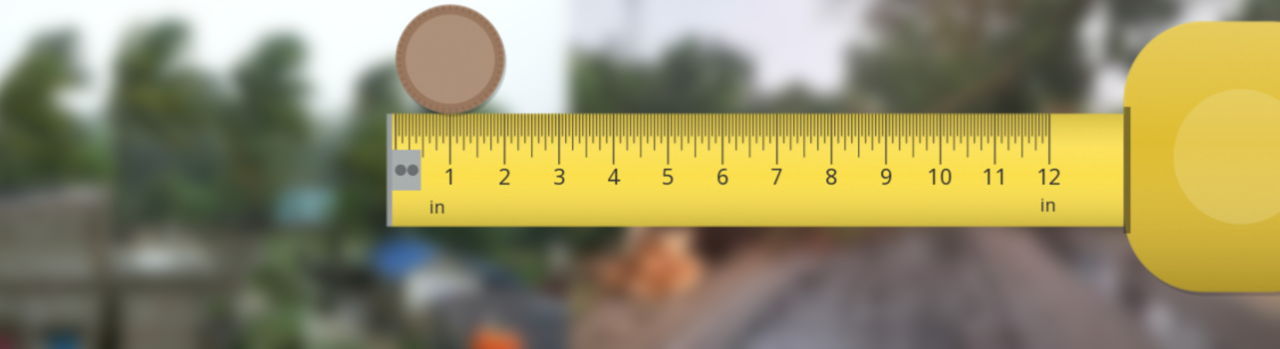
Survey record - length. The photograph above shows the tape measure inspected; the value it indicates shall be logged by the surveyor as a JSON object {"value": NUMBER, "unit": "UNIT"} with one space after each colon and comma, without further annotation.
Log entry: {"value": 2, "unit": "in"}
